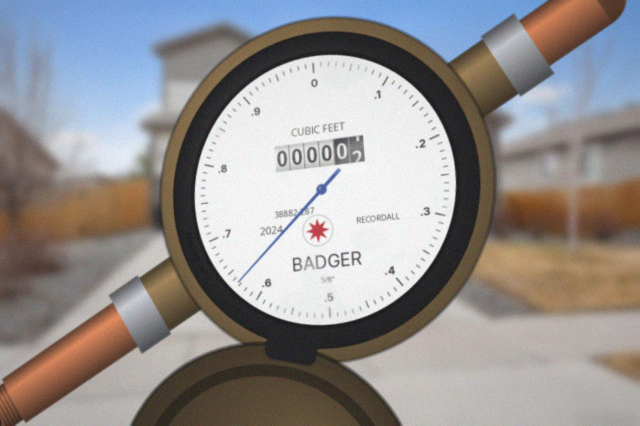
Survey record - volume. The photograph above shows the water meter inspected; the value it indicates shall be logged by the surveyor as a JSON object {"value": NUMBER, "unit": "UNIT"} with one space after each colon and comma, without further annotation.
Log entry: {"value": 1.63, "unit": "ft³"}
